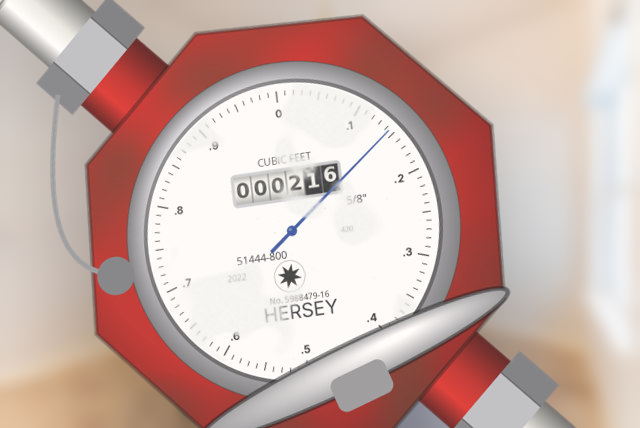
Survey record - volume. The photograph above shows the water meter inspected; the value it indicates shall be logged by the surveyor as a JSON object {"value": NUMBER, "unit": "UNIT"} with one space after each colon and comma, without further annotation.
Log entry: {"value": 216.14, "unit": "ft³"}
